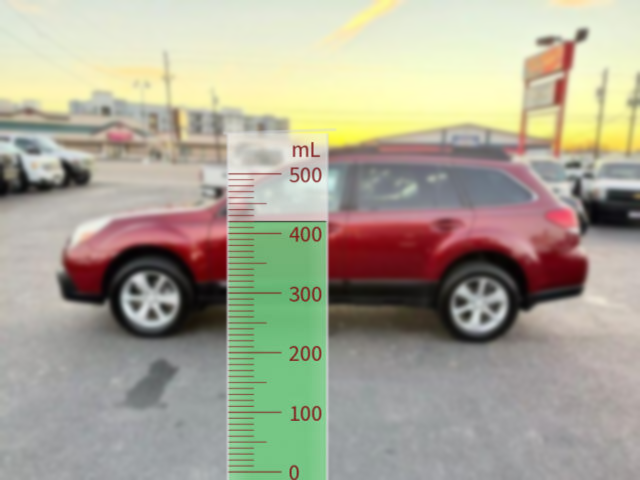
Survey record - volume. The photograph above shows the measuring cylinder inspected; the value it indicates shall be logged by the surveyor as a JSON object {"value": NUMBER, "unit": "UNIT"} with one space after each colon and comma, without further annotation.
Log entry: {"value": 420, "unit": "mL"}
